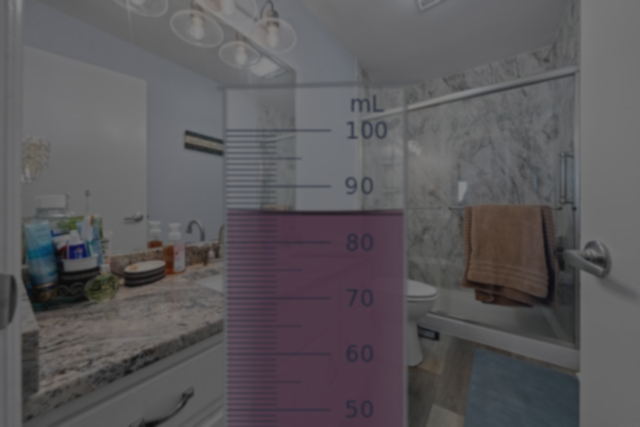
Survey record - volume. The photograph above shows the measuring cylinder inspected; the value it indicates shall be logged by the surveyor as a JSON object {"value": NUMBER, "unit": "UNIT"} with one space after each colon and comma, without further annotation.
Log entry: {"value": 85, "unit": "mL"}
